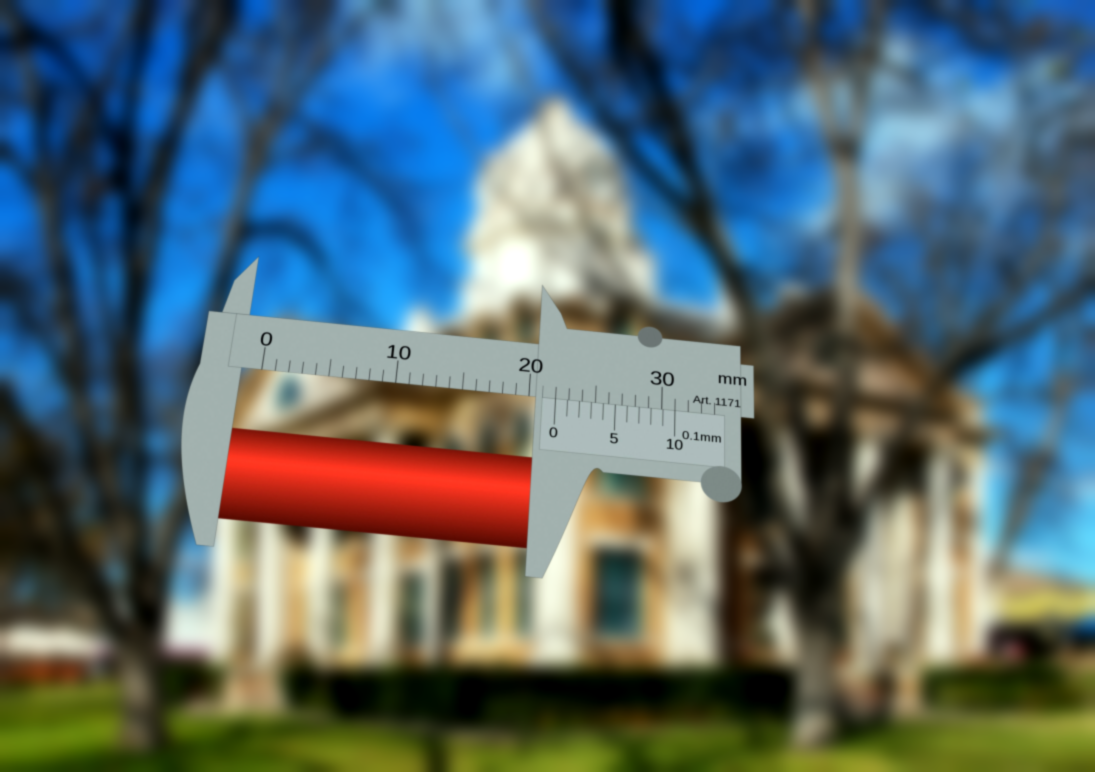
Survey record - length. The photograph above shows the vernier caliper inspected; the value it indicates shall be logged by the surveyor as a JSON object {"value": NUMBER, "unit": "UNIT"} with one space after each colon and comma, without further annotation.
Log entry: {"value": 22.0, "unit": "mm"}
